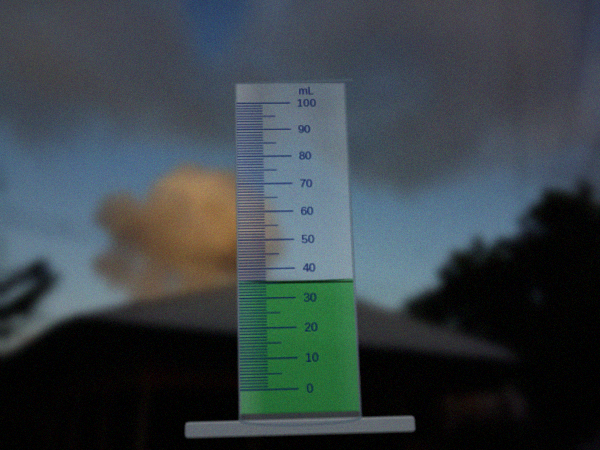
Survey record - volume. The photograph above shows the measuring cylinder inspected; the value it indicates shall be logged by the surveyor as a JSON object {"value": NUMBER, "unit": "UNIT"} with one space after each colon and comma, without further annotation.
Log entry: {"value": 35, "unit": "mL"}
